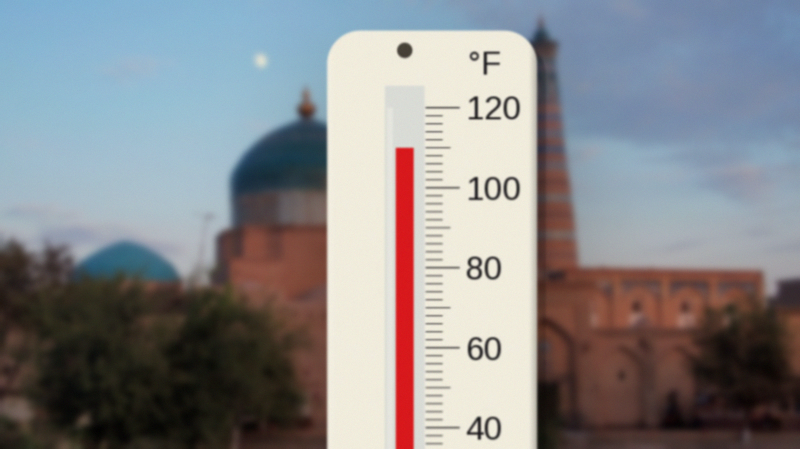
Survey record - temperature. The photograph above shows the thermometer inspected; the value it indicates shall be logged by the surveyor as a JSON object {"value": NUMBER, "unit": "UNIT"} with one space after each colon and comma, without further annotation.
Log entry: {"value": 110, "unit": "°F"}
